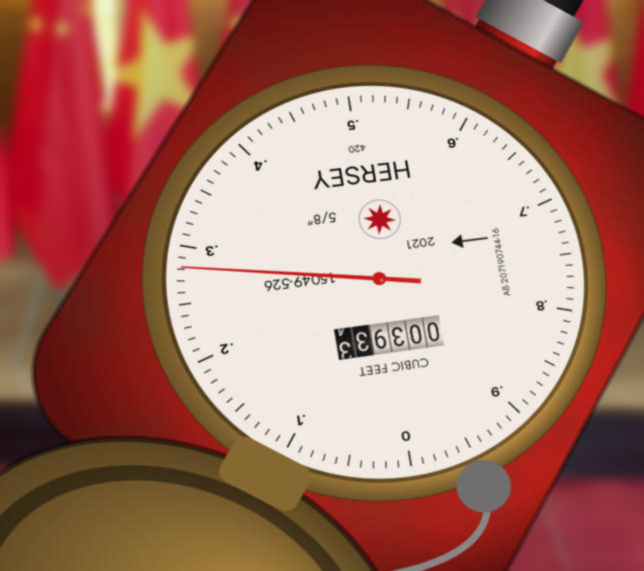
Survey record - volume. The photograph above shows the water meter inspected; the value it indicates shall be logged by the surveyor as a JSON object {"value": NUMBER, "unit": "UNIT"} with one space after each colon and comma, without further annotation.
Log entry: {"value": 3933.28, "unit": "ft³"}
